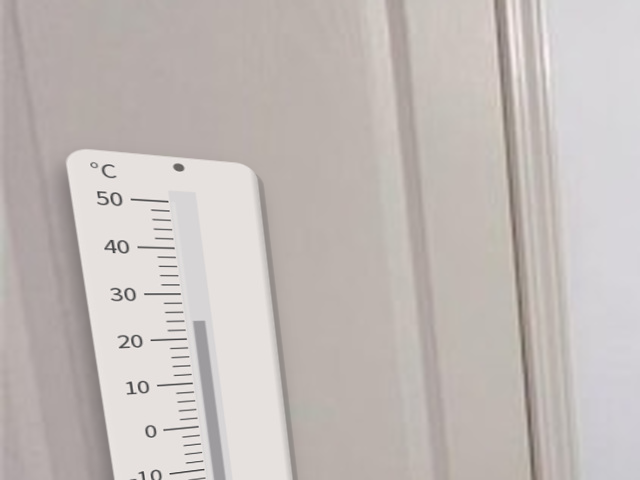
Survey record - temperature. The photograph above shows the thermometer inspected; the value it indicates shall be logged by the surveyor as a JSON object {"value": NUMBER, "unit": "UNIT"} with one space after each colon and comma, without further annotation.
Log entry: {"value": 24, "unit": "°C"}
